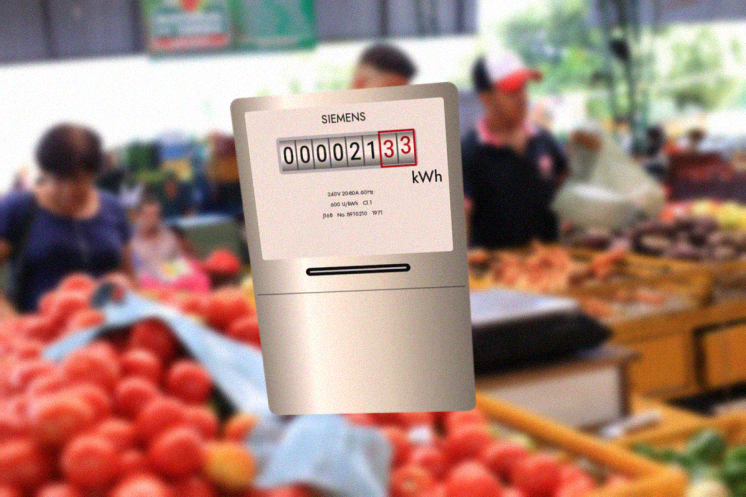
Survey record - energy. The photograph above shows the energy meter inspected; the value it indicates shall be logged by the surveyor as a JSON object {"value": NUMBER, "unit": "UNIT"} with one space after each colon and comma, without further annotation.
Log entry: {"value": 21.33, "unit": "kWh"}
